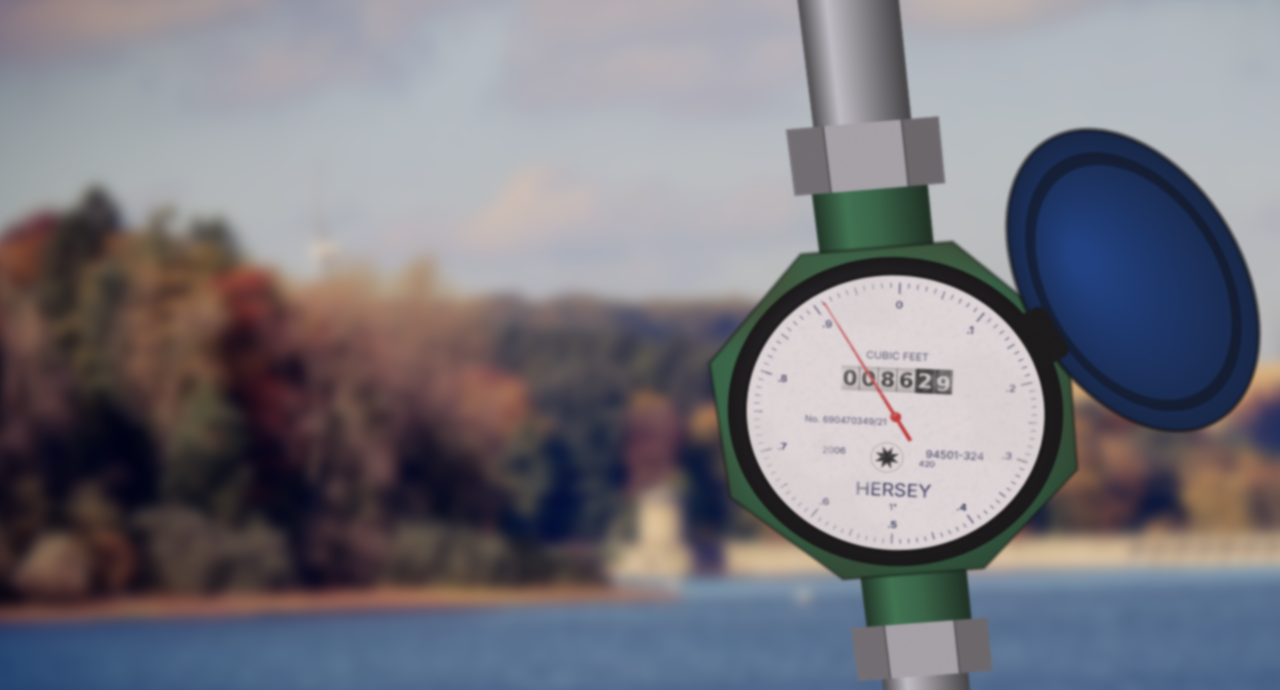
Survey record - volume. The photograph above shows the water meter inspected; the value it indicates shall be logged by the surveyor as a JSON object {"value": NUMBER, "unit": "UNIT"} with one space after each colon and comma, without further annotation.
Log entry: {"value": 8628.91, "unit": "ft³"}
